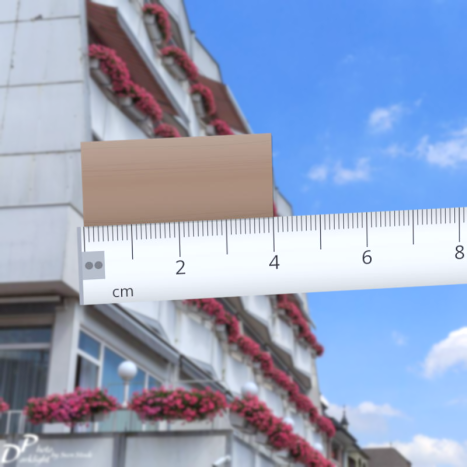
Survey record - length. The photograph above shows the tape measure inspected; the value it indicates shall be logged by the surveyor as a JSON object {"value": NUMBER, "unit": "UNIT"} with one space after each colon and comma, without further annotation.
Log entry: {"value": 4, "unit": "cm"}
